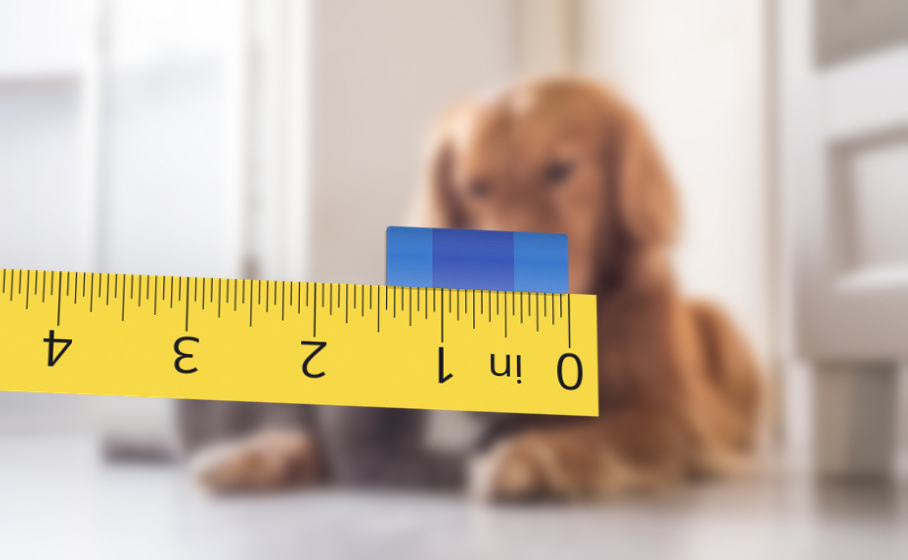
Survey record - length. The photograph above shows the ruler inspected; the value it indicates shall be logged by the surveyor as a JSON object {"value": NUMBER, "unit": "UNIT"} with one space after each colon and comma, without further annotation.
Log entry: {"value": 1.4375, "unit": "in"}
